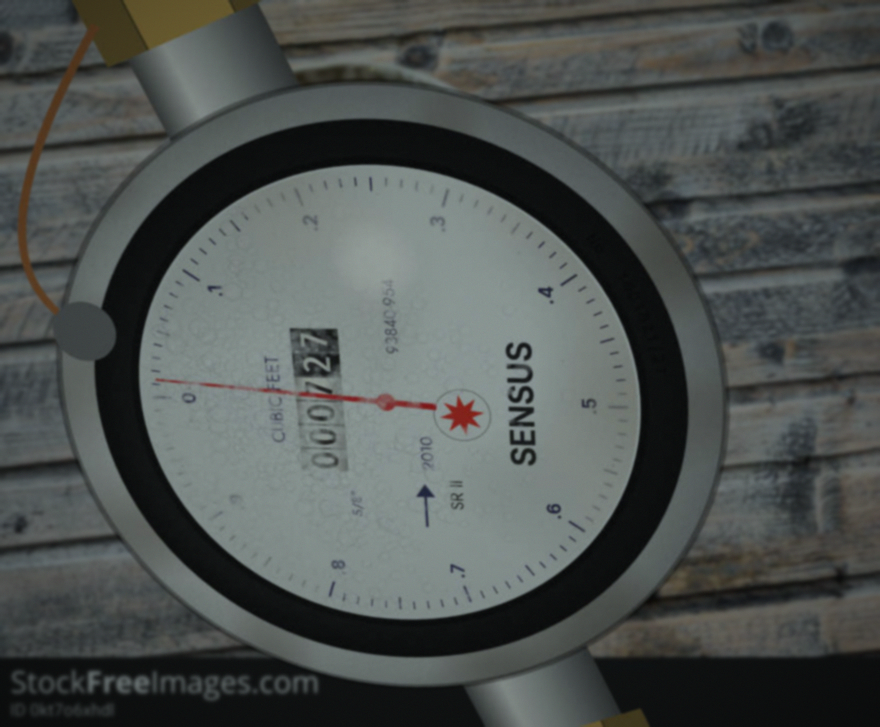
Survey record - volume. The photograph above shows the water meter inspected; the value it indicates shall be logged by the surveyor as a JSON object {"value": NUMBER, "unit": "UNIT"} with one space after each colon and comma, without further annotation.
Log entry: {"value": 727.01, "unit": "ft³"}
